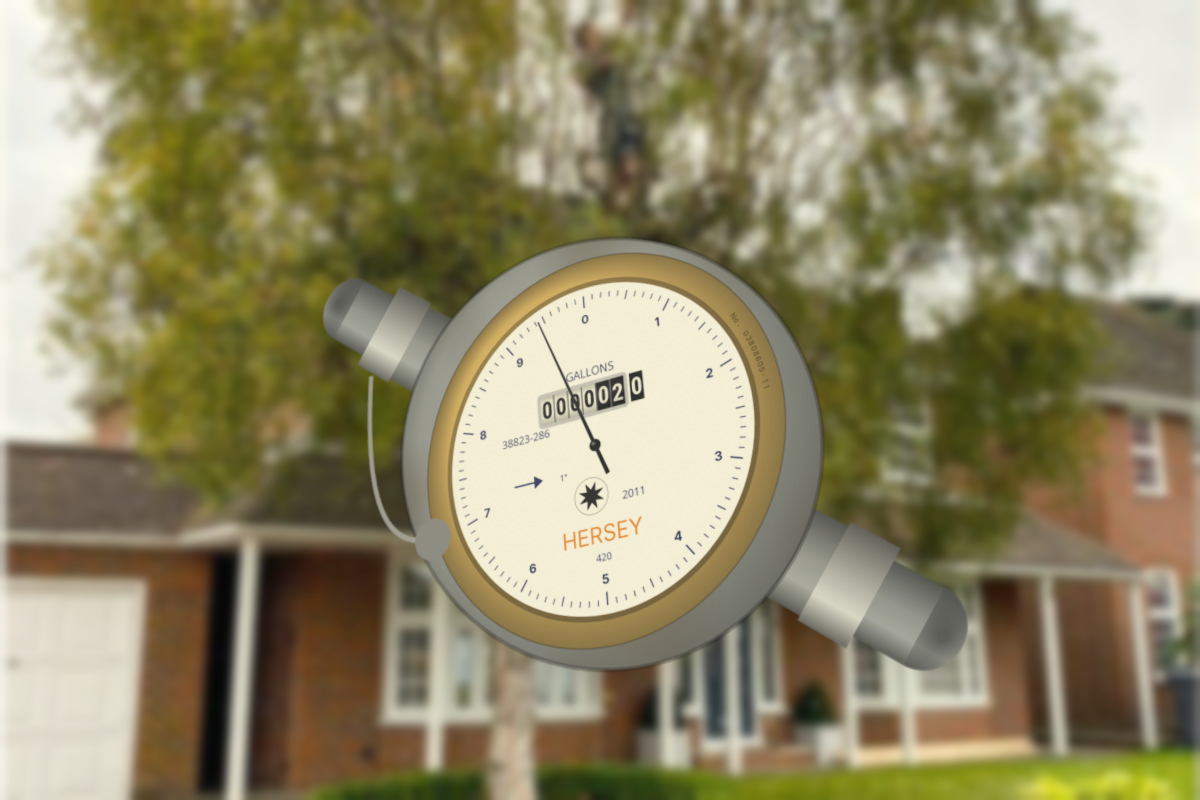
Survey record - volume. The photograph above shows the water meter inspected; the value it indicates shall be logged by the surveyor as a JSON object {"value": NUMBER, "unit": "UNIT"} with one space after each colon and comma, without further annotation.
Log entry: {"value": 19.4, "unit": "gal"}
